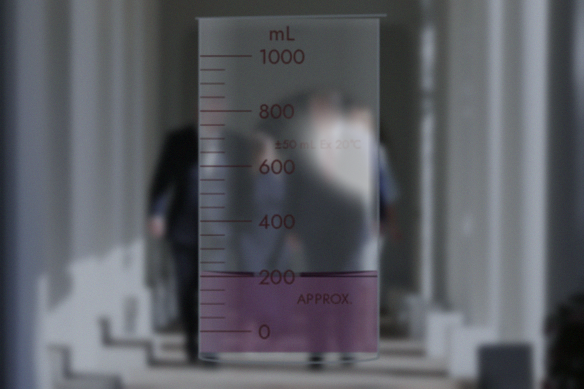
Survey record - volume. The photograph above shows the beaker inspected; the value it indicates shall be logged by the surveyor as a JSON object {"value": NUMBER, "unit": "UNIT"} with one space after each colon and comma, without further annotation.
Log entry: {"value": 200, "unit": "mL"}
